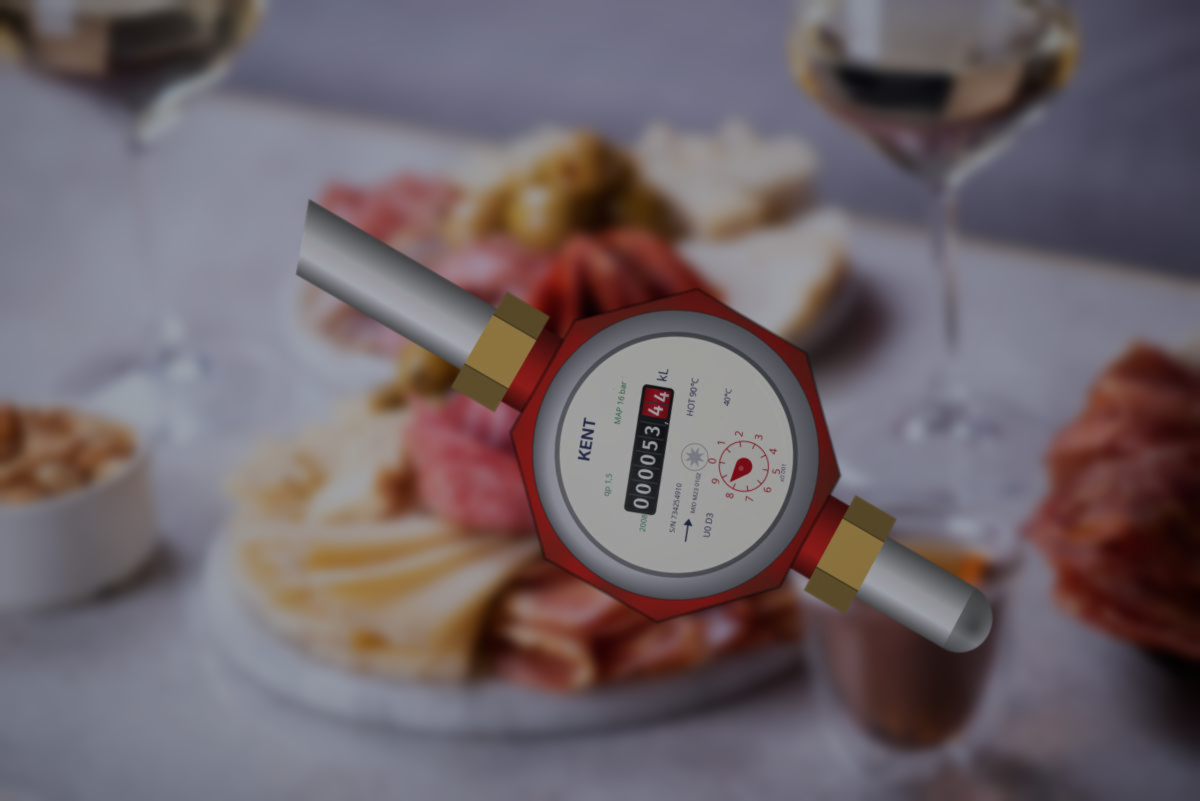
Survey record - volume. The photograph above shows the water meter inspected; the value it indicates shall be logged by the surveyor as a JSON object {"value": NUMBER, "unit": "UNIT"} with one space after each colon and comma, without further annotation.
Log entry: {"value": 53.438, "unit": "kL"}
